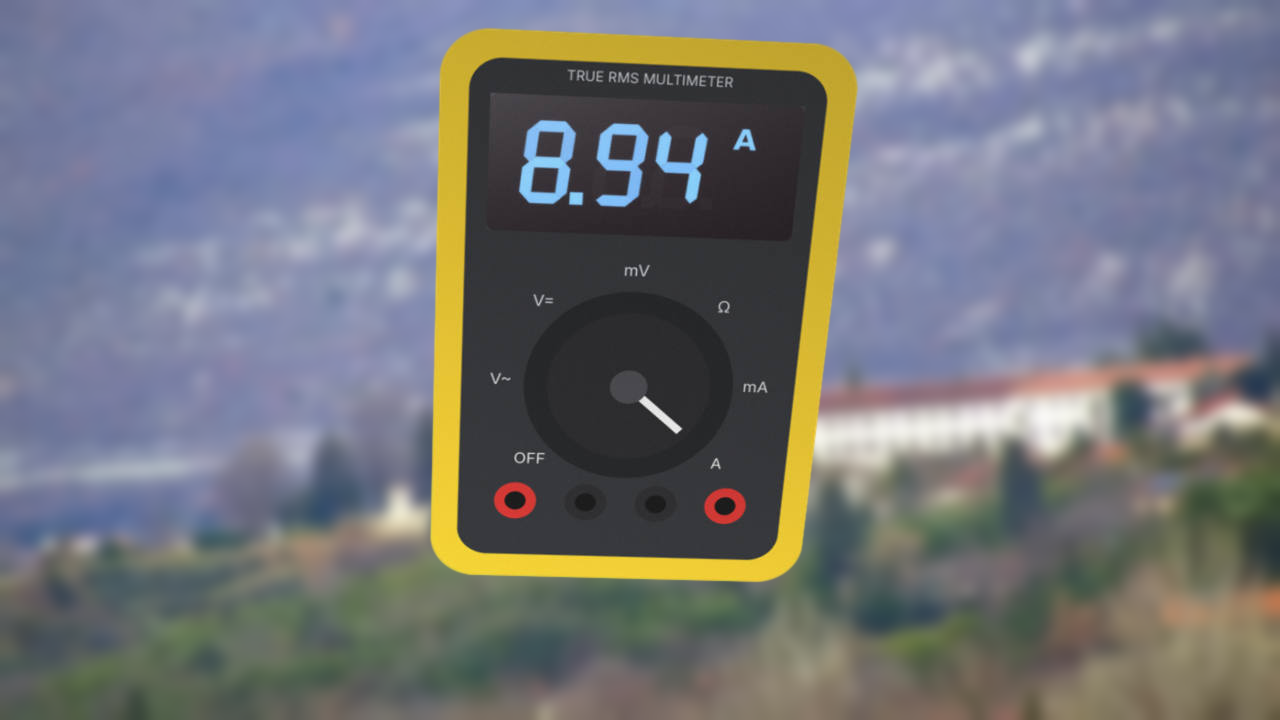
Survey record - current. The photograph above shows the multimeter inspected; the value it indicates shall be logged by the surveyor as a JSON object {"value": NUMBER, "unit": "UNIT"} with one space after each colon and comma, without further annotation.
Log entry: {"value": 8.94, "unit": "A"}
